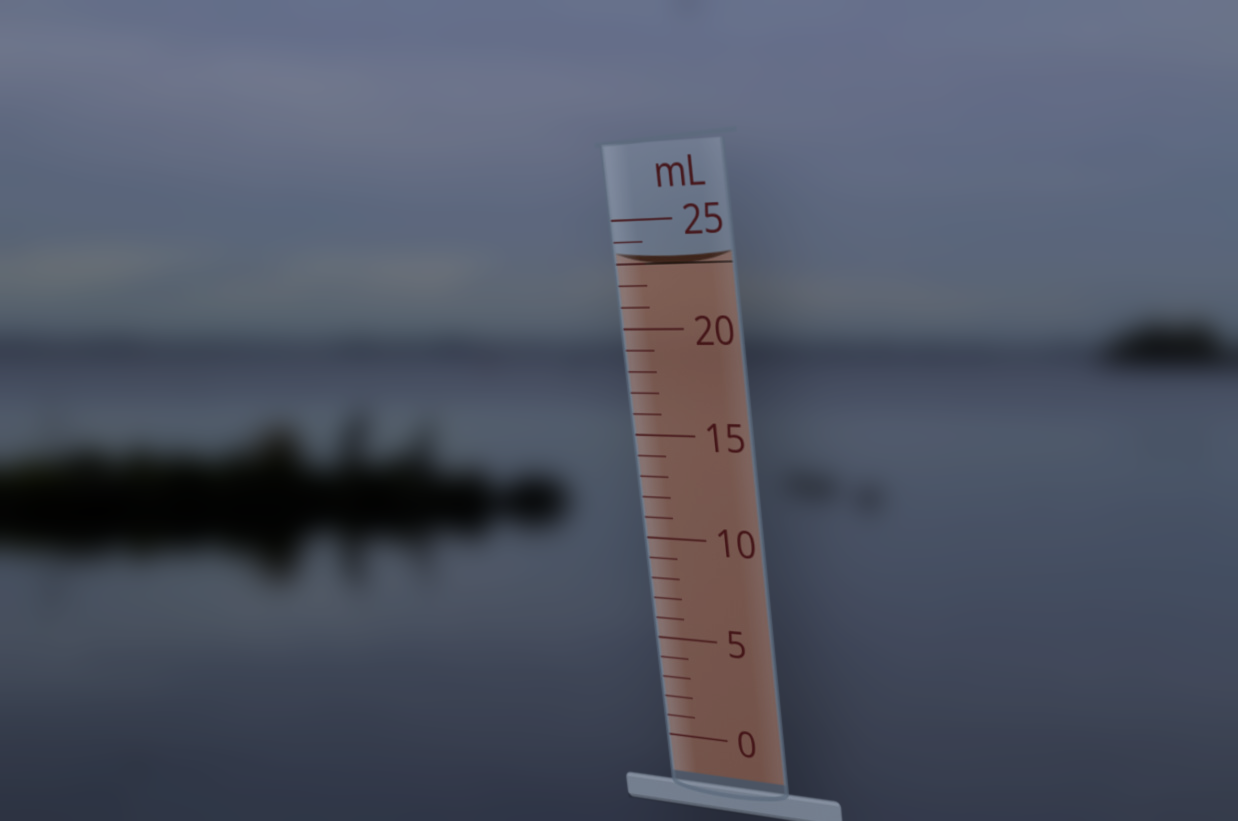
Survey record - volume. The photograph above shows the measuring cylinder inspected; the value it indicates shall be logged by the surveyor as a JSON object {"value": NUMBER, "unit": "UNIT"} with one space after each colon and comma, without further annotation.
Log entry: {"value": 23, "unit": "mL"}
